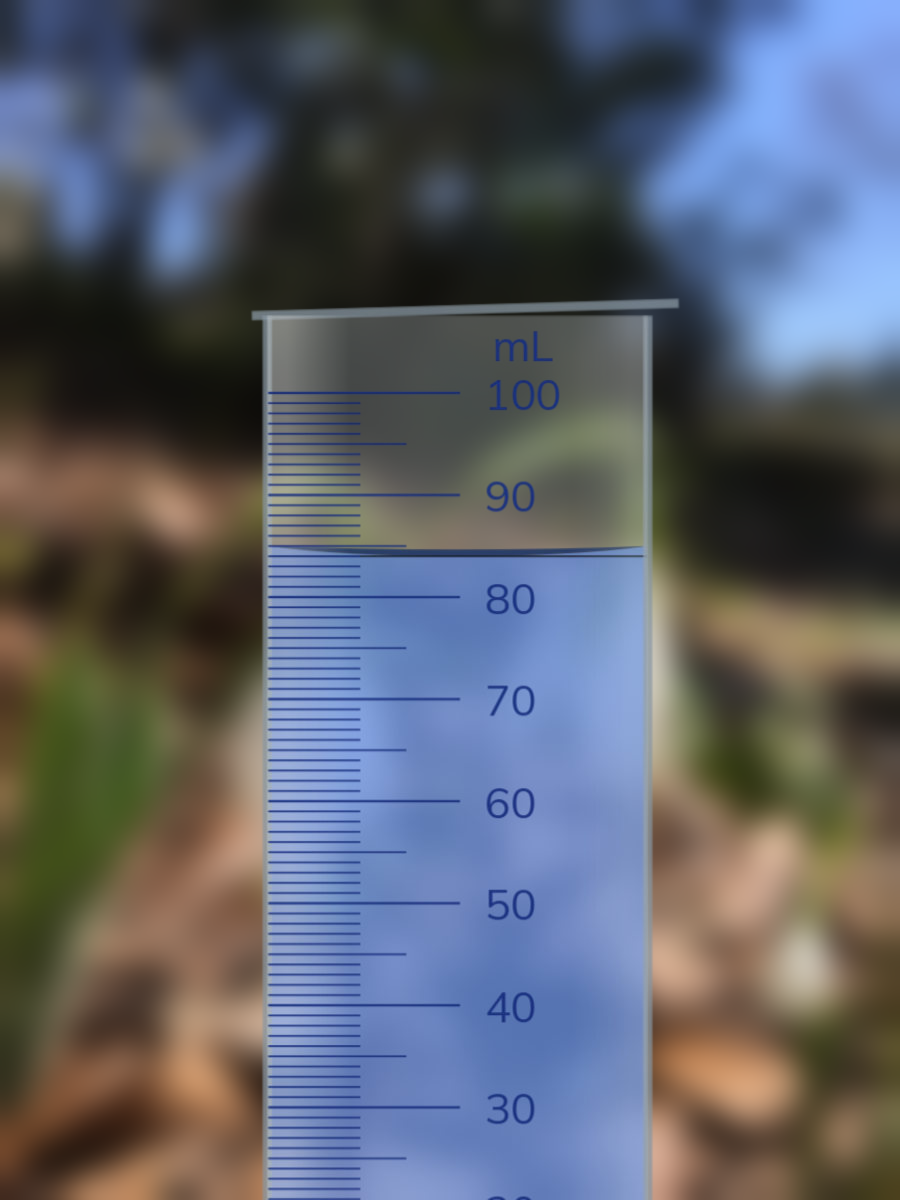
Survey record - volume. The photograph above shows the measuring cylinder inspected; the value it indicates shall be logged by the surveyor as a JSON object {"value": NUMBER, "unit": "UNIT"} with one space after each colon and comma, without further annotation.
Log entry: {"value": 84, "unit": "mL"}
